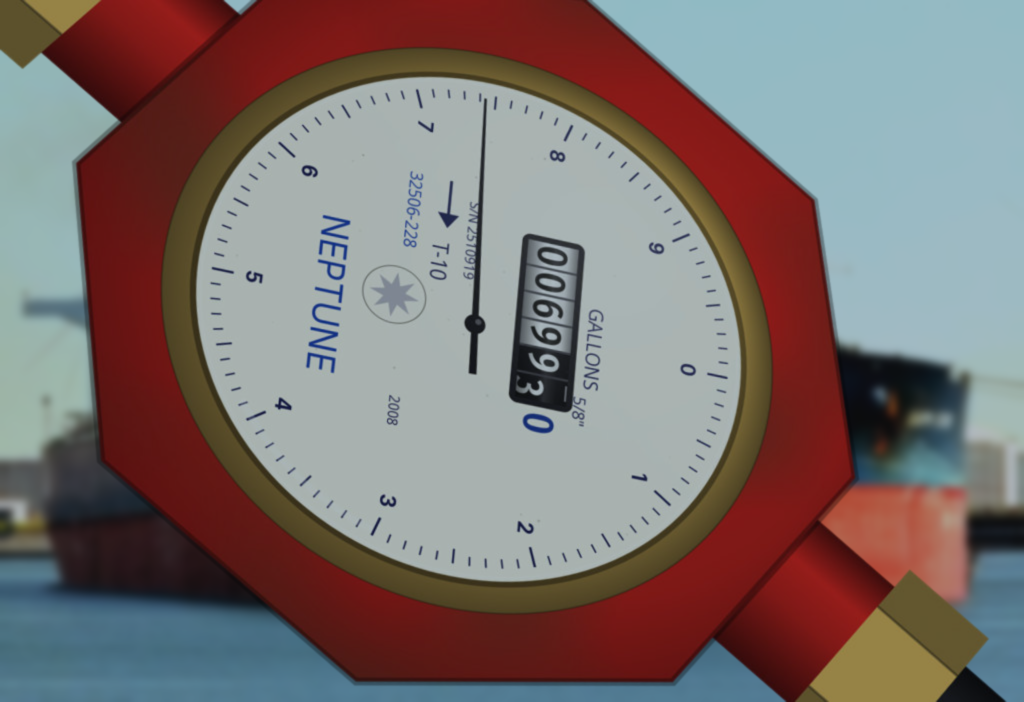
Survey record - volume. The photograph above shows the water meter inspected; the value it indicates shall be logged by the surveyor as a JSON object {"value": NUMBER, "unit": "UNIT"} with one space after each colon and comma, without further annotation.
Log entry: {"value": 69927.4, "unit": "gal"}
